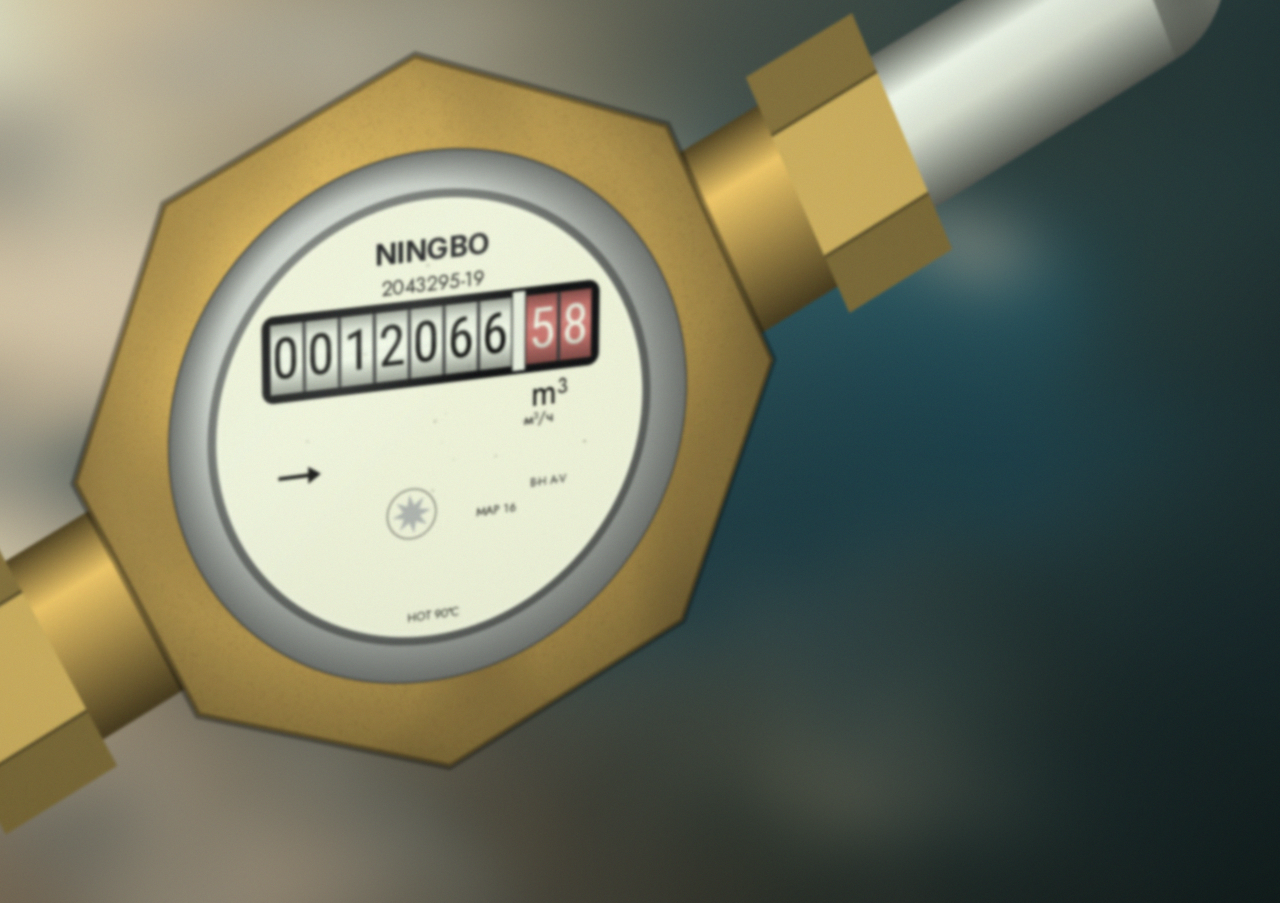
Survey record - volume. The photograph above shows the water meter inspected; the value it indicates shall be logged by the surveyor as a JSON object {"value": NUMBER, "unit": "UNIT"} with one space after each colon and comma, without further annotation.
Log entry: {"value": 12066.58, "unit": "m³"}
